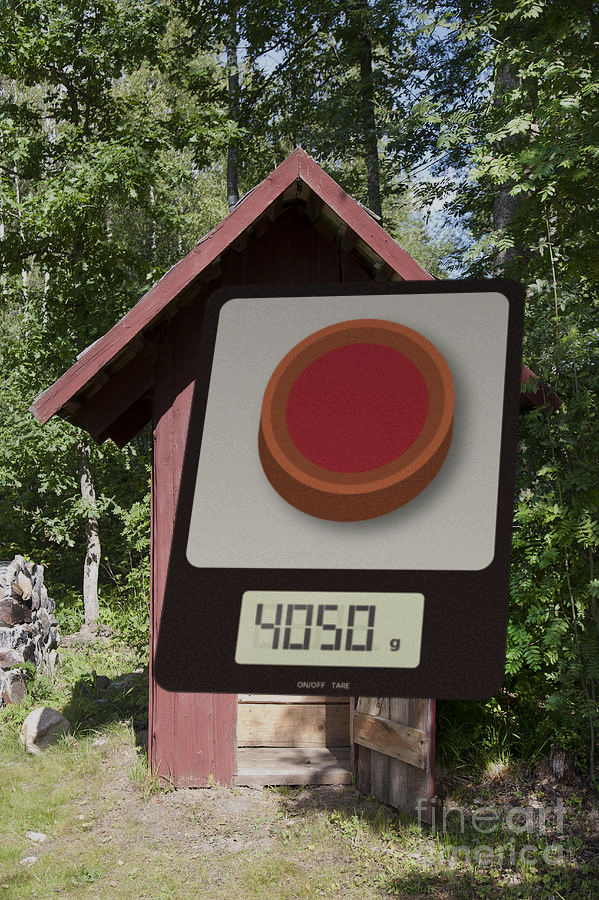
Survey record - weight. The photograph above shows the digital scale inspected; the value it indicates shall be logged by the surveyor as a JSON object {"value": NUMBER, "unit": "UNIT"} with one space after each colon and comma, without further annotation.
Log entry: {"value": 4050, "unit": "g"}
